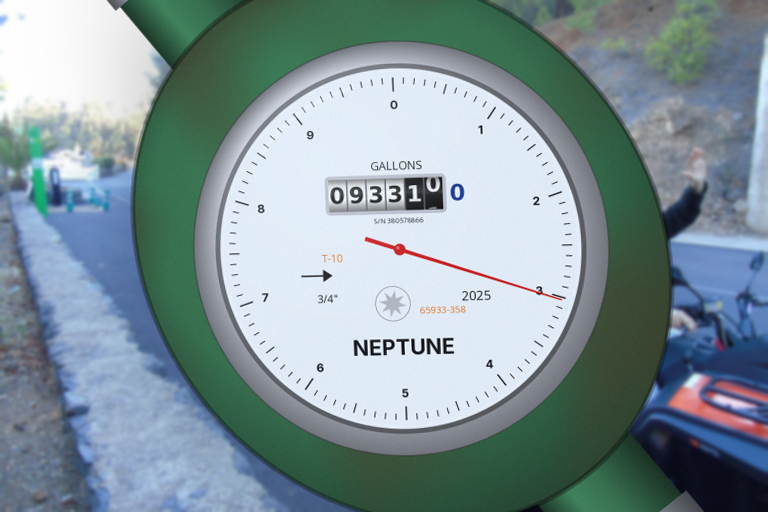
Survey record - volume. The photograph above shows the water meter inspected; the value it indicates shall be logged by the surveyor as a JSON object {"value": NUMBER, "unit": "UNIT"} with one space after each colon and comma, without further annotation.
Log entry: {"value": 933103.0, "unit": "gal"}
